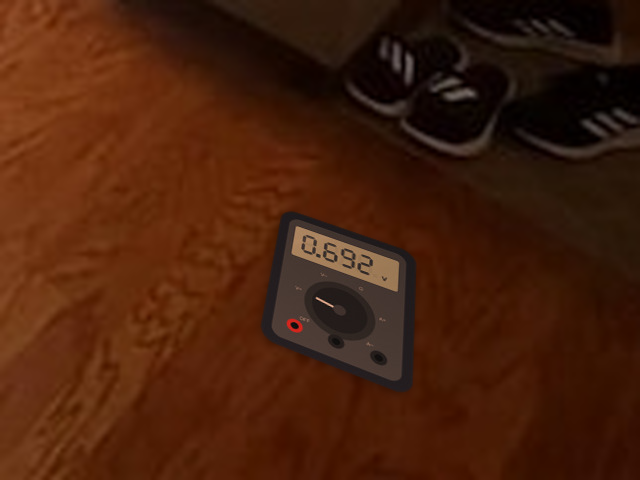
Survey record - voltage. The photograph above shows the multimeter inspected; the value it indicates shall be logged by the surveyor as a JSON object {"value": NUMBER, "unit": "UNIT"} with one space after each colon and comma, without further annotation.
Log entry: {"value": 0.692, "unit": "V"}
